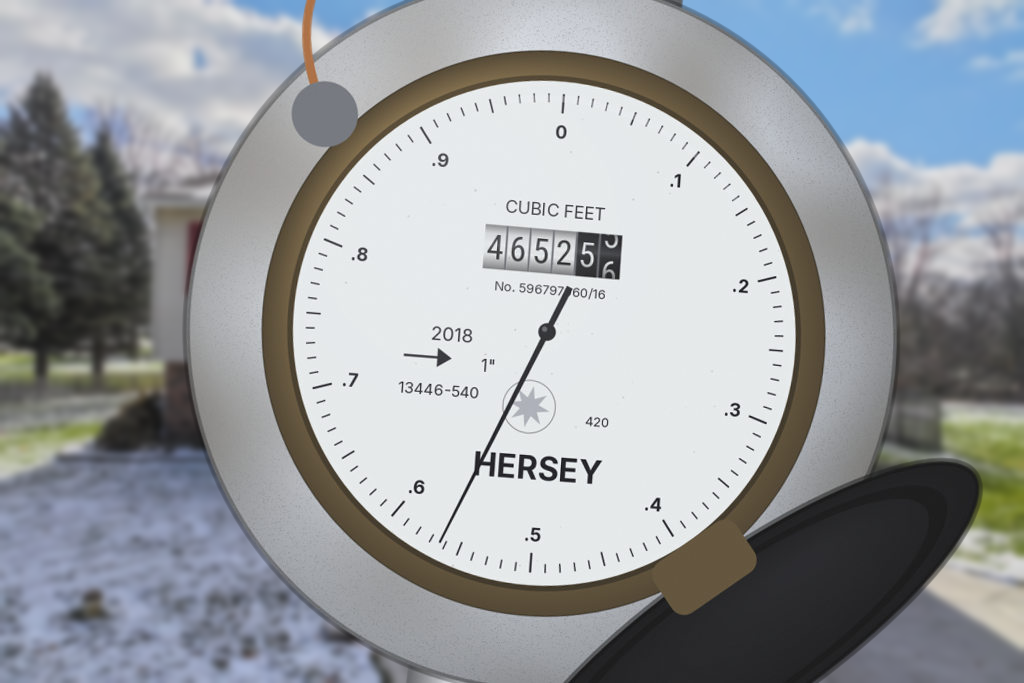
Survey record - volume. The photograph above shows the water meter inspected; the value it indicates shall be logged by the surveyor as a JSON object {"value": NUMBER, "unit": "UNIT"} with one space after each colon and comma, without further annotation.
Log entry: {"value": 465255.56, "unit": "ft³"}
